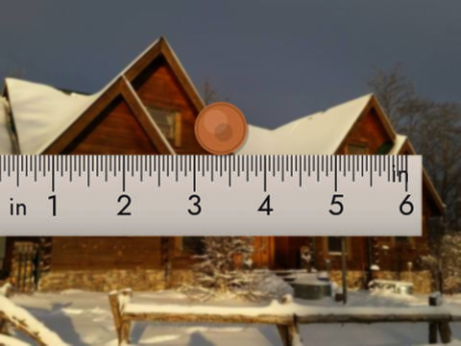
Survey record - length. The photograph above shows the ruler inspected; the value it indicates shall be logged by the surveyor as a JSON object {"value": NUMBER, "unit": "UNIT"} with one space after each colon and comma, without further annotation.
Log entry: {"value": 0.75, "unit": "in"}
